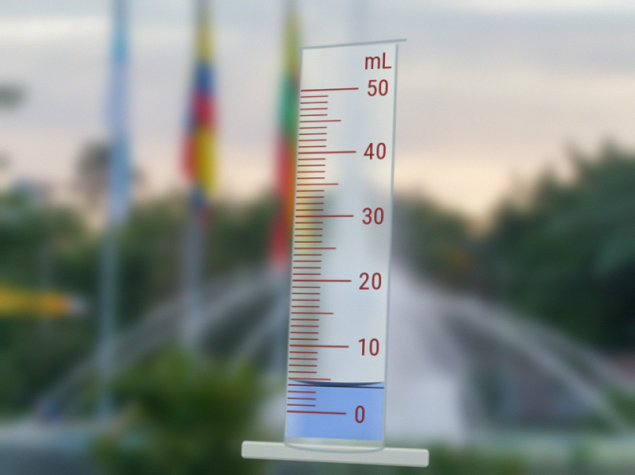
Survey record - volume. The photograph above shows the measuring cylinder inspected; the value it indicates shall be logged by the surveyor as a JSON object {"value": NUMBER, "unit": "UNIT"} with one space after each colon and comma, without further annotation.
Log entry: {"value": 4, "unit": "mL"}
